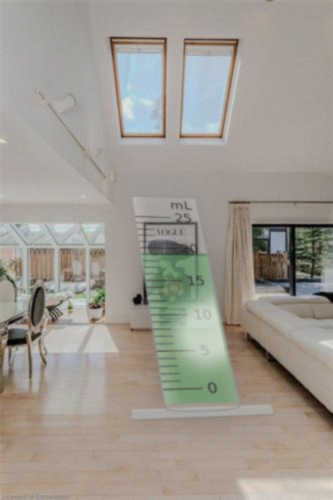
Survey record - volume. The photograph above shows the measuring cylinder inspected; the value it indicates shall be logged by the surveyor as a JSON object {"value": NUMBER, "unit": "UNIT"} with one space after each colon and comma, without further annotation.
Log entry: {"value": 19, "unit": "mL"}
